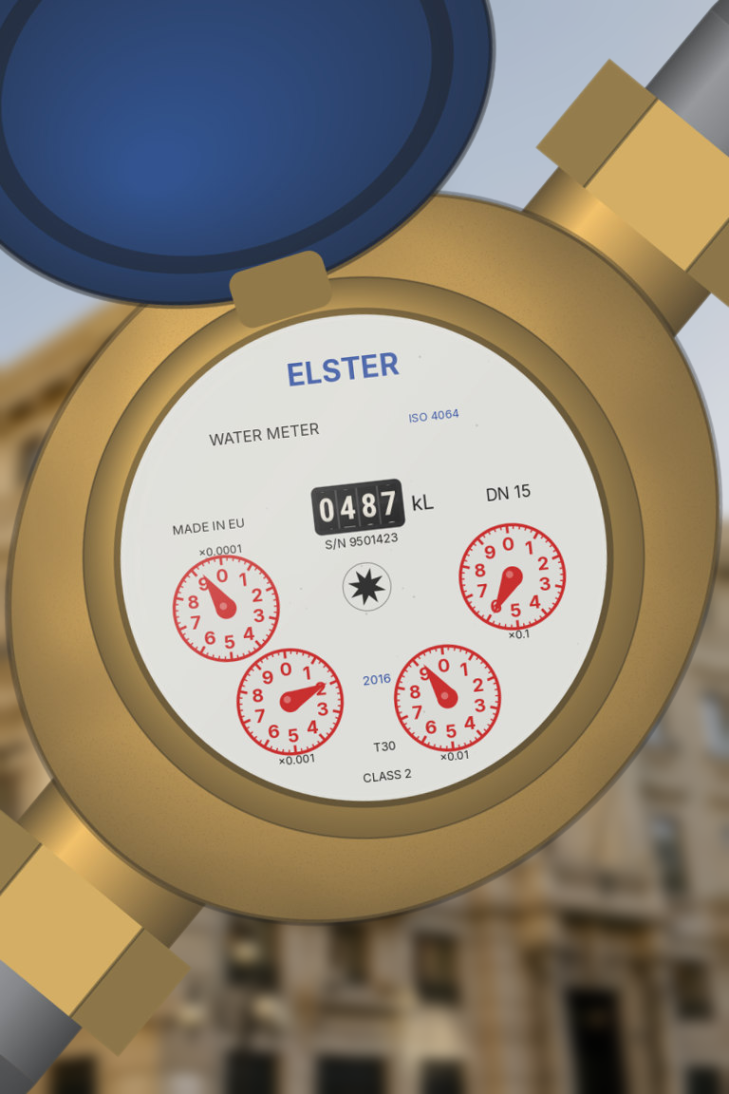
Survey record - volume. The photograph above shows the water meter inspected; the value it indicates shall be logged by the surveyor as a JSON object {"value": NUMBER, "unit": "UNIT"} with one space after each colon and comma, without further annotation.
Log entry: {"value": 487.5919, "unit": "kL"}
